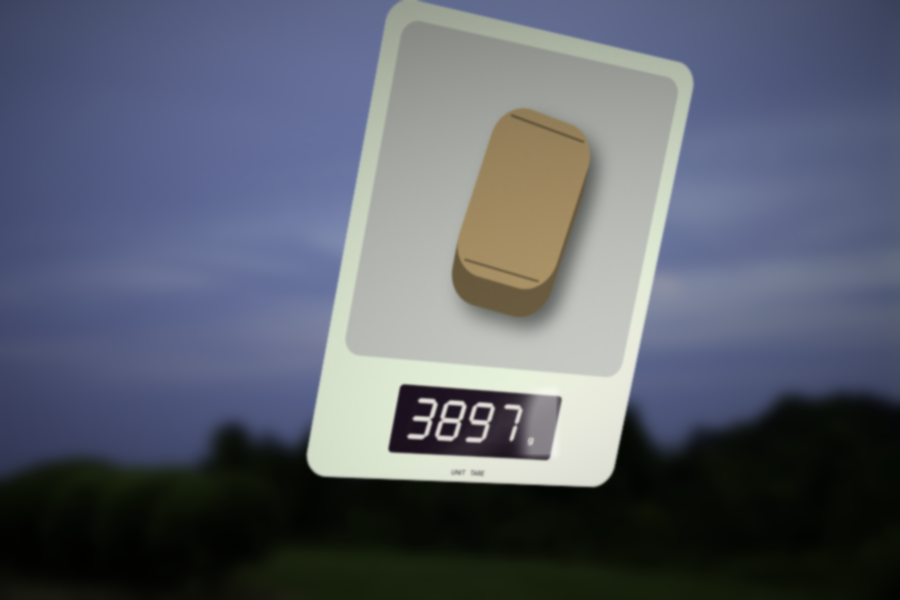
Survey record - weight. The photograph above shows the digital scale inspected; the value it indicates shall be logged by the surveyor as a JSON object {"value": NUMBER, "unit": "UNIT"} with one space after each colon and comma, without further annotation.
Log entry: {"value": 3897, "unit": "g"}
